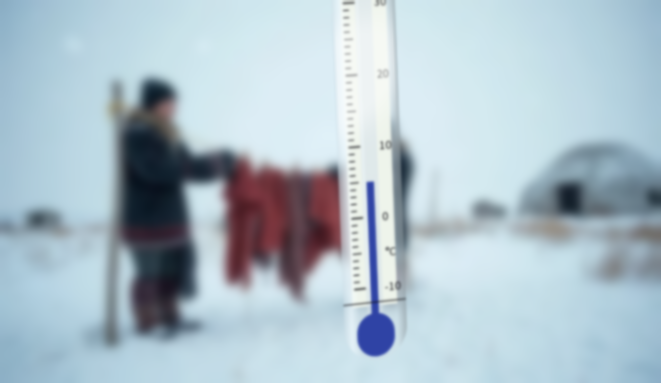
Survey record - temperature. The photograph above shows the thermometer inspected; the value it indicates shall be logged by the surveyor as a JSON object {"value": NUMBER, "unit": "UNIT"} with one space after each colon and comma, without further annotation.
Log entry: {"value": 5, "unit": "°C"}
